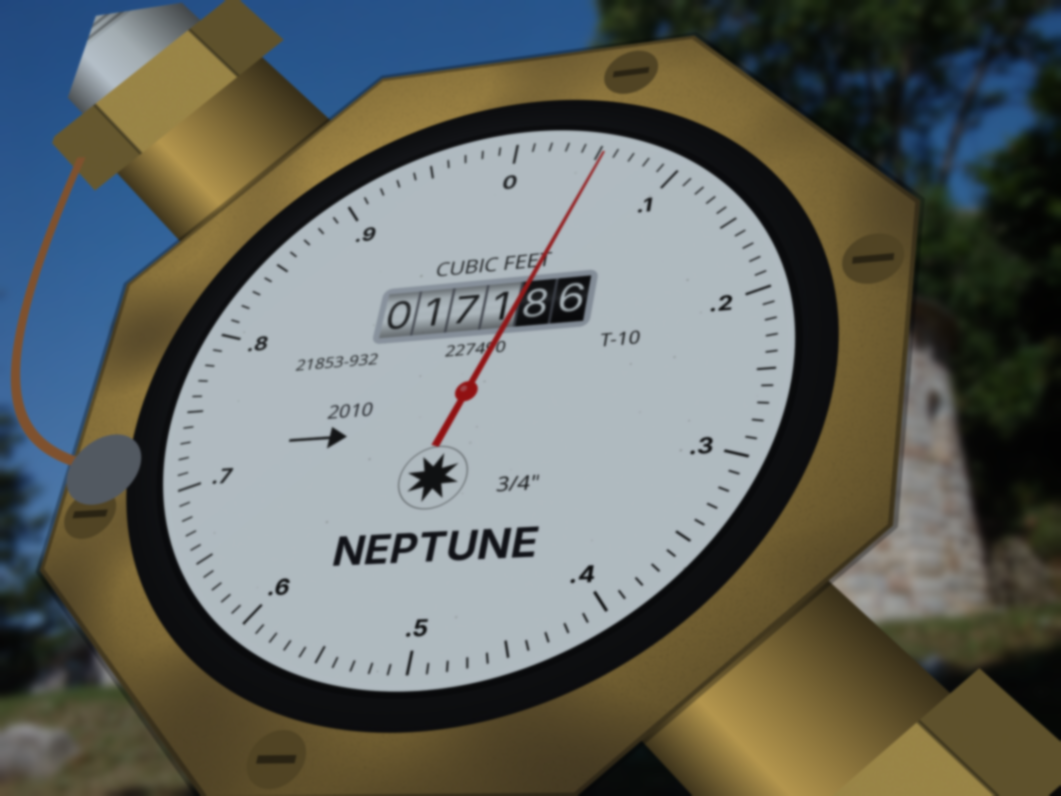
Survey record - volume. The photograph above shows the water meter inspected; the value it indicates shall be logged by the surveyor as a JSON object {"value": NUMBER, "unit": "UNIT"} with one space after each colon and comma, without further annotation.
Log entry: {"value": 17186.05, "unit": "ft³"}
